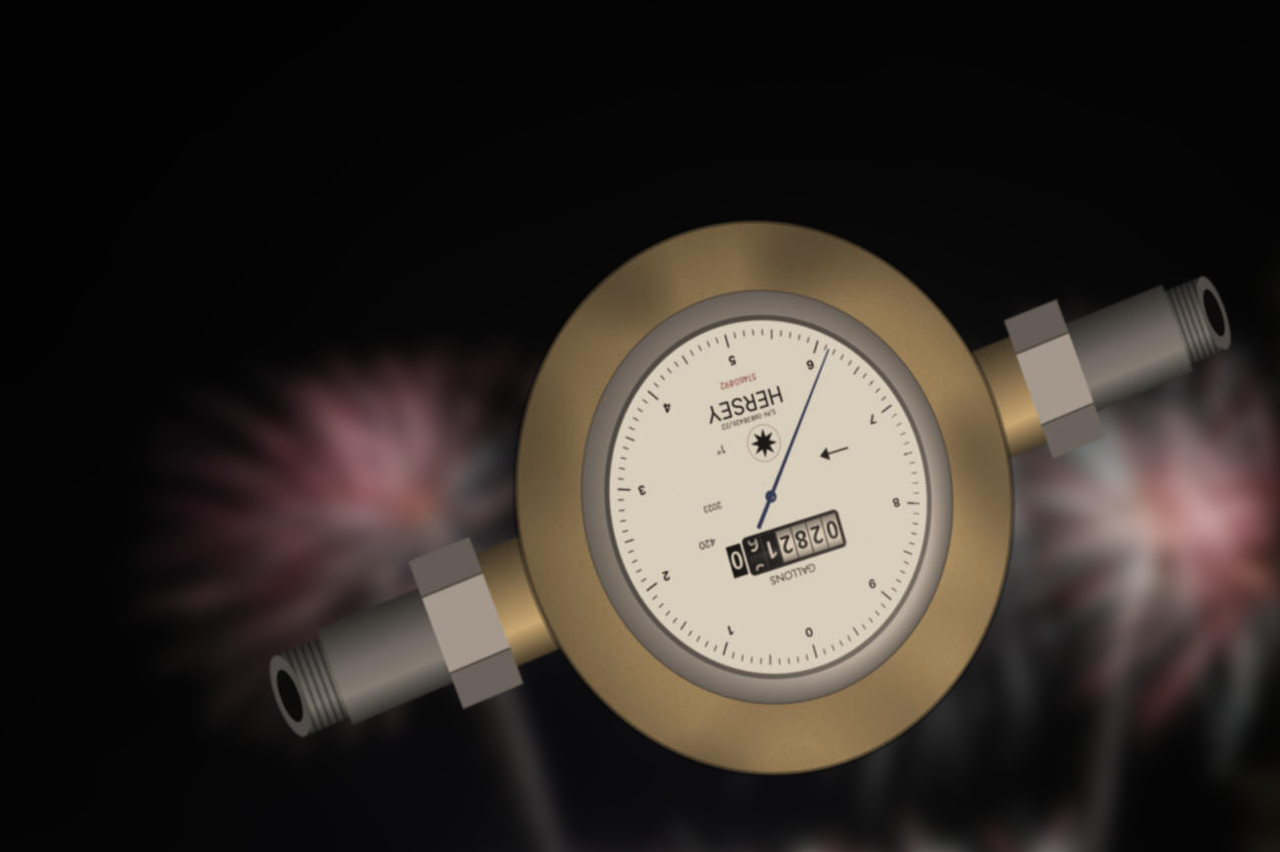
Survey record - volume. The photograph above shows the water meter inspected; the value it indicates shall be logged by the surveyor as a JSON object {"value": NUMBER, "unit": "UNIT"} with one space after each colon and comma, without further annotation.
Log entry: {"value": 282156.1, "unit": "gal"}
